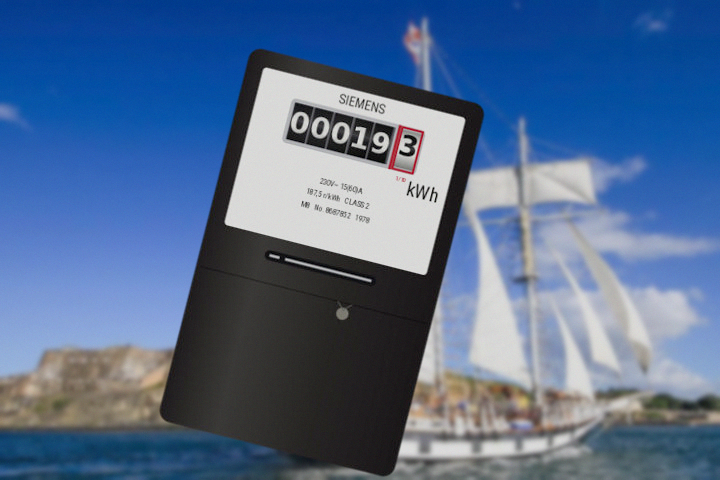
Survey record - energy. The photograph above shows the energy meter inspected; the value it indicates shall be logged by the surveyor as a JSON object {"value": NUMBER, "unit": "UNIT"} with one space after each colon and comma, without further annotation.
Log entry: {"value": 19.3, "unit": "kWh"}
